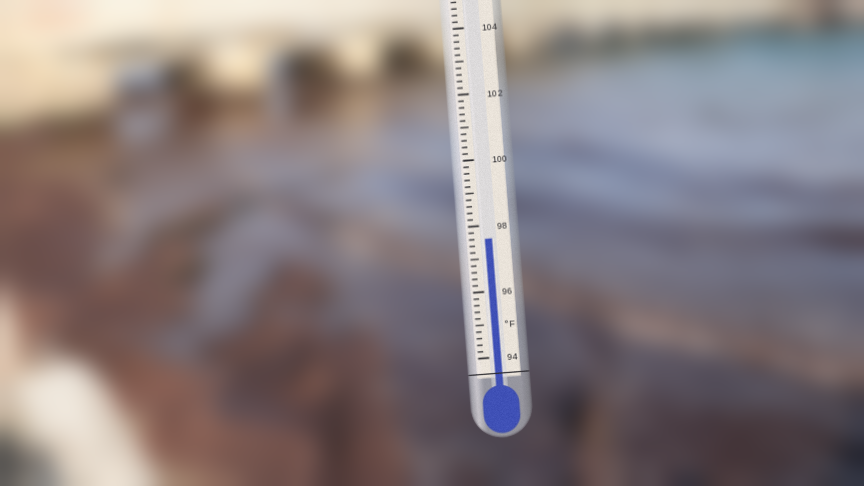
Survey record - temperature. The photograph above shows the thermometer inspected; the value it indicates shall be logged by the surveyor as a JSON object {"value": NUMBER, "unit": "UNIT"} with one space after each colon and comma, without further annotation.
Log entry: {"value": 97.6, "unit": "°F"}
